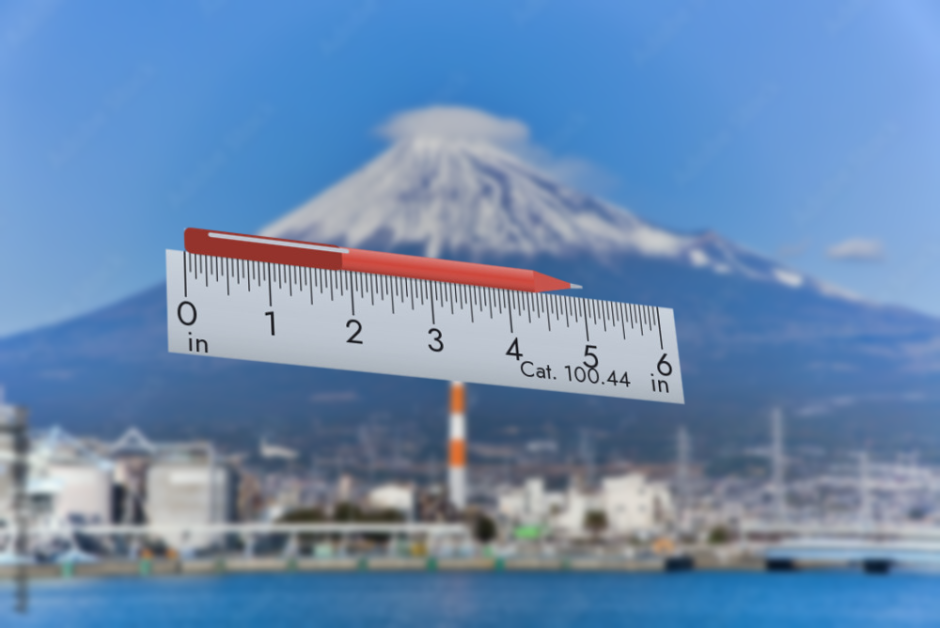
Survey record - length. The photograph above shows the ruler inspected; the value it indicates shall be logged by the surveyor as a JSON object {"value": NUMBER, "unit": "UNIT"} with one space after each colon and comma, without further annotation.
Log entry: {"value": 5, "unit": "in"}
